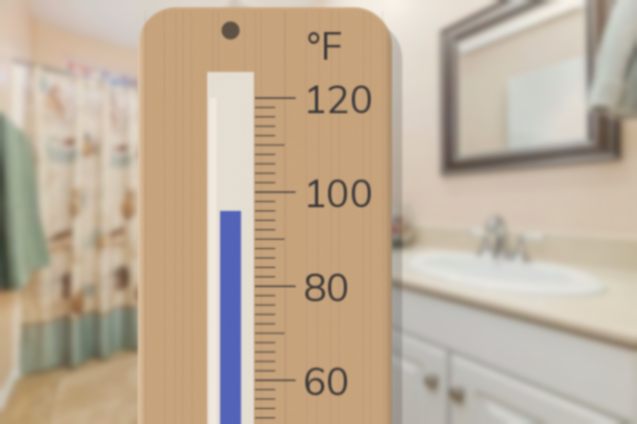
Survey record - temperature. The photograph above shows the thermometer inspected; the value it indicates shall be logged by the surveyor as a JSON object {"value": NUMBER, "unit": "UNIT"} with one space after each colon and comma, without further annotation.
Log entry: {"value": 96, "unit": "°F"}
